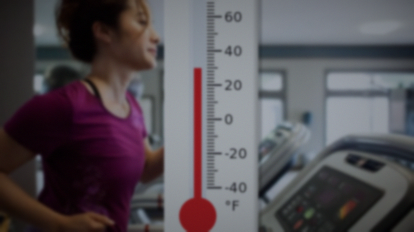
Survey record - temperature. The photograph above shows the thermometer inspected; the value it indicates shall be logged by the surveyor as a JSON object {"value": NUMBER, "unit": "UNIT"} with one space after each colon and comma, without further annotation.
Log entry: {"value": 30, "unit": "°F"}
